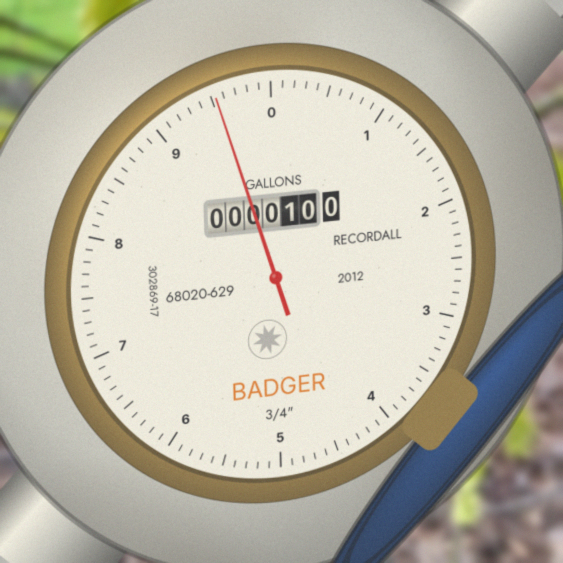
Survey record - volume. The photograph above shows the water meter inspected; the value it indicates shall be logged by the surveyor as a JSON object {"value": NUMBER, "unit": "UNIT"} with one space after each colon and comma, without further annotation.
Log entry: {"value": 99.5, "unit": "gal"}
